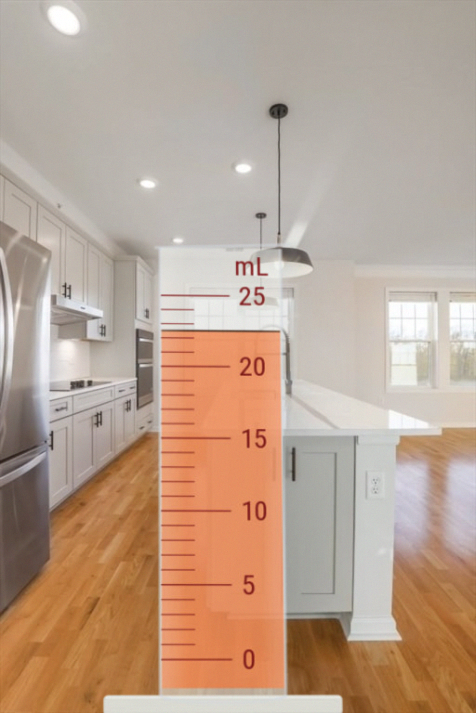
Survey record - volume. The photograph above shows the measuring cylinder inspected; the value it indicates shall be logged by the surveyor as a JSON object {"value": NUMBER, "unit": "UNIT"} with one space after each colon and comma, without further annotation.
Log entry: {"value": 22.5, "unit": "mL"}
